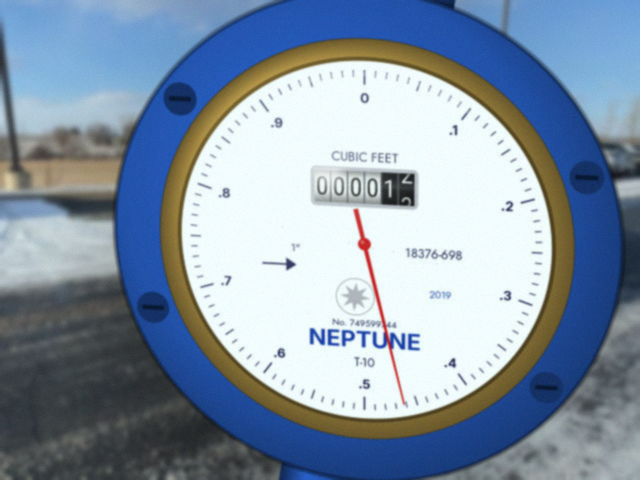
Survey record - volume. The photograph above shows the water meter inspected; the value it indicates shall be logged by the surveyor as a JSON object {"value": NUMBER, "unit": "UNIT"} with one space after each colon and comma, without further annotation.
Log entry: {"value": 12.46, "unit": "ft³"}
